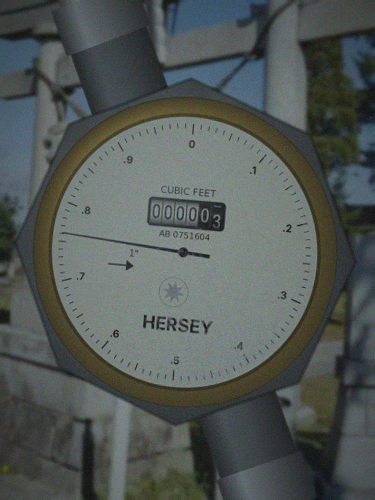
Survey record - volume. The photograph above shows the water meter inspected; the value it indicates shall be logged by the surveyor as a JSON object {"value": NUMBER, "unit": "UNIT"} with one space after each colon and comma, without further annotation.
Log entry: {"value": 2.76, "unit": "ft³"}
